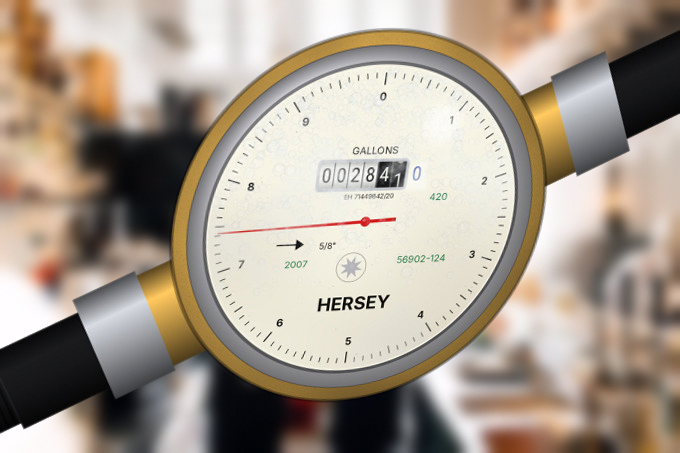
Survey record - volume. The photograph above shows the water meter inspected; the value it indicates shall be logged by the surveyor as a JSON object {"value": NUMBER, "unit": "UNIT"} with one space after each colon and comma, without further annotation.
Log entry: {"value": 28407.4, "unit": "gal"}
